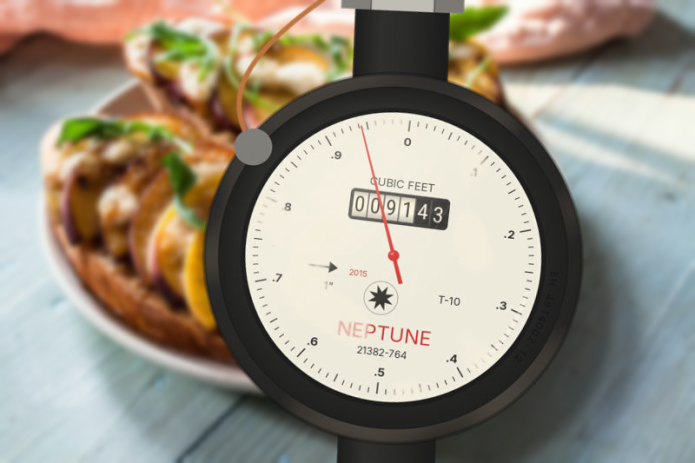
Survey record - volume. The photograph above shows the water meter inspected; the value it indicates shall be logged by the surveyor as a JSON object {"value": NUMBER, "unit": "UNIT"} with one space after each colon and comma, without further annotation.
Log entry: {"value": 9142.94, "unit": "ft³"}
